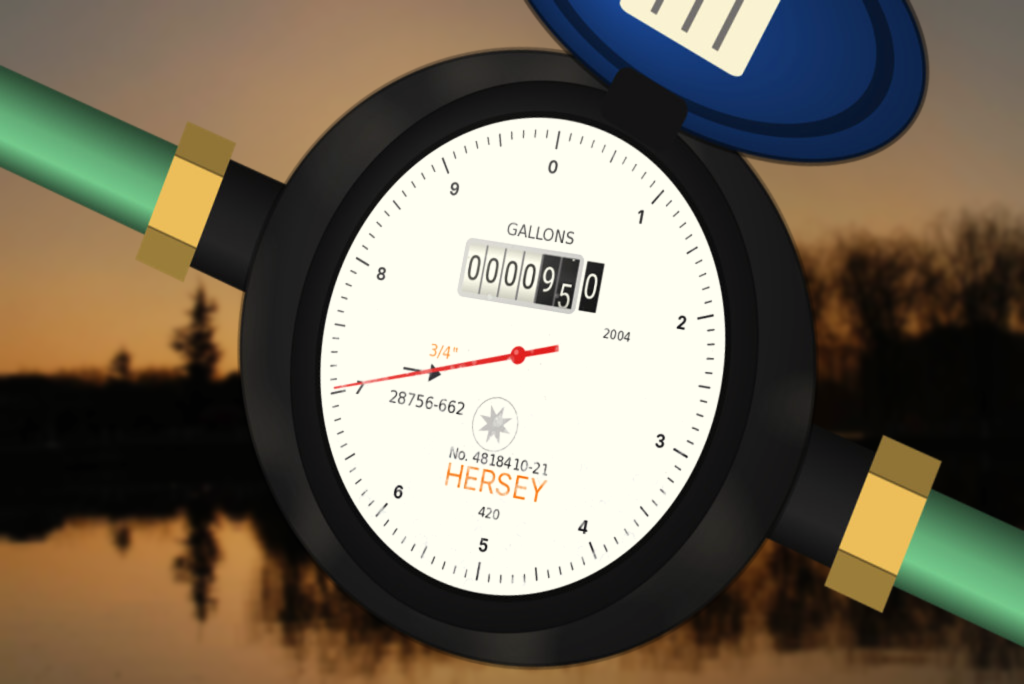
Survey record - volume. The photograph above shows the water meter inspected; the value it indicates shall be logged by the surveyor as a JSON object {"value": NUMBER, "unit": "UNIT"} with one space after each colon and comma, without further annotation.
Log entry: {"value": 947.0, "unit": "gal"}
